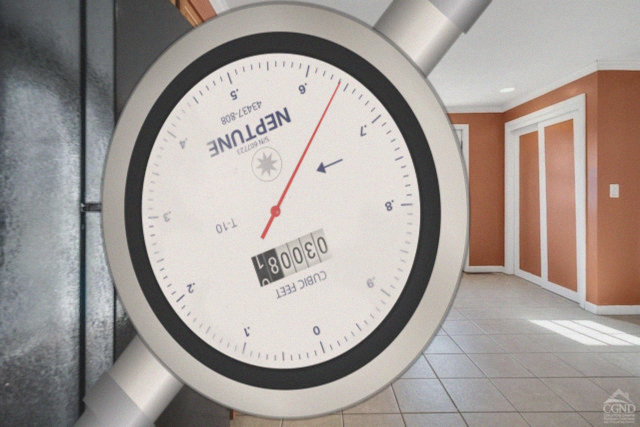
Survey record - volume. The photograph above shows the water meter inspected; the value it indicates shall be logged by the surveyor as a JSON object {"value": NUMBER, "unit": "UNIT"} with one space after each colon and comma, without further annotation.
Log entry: {"value": 30080.64, "unit": "ft³"}
